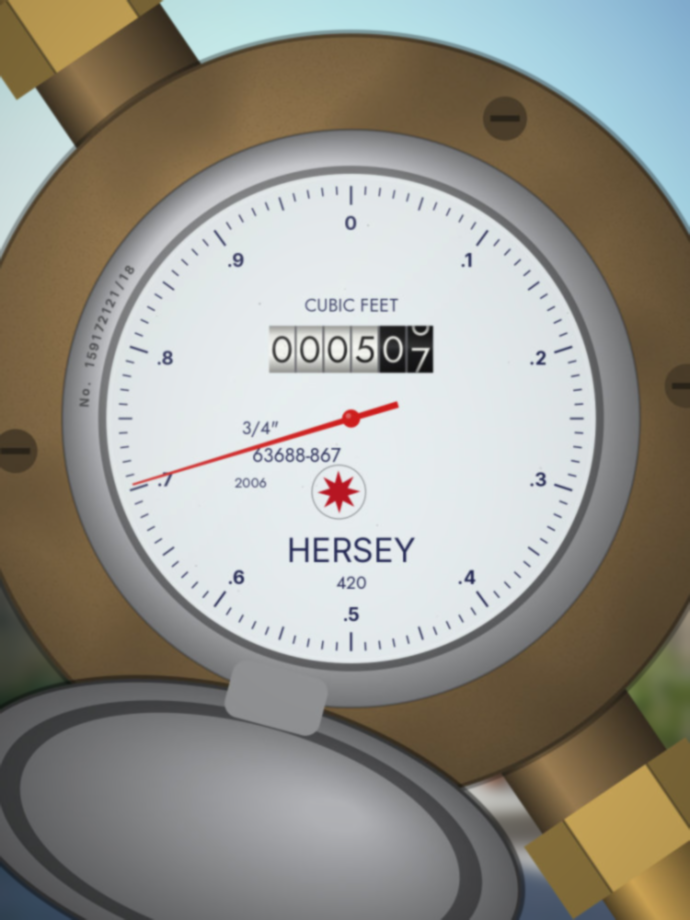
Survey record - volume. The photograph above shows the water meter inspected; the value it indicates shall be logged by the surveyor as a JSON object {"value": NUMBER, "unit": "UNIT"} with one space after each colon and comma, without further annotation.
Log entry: {"value": 506.70, "unit": "ft³"}
